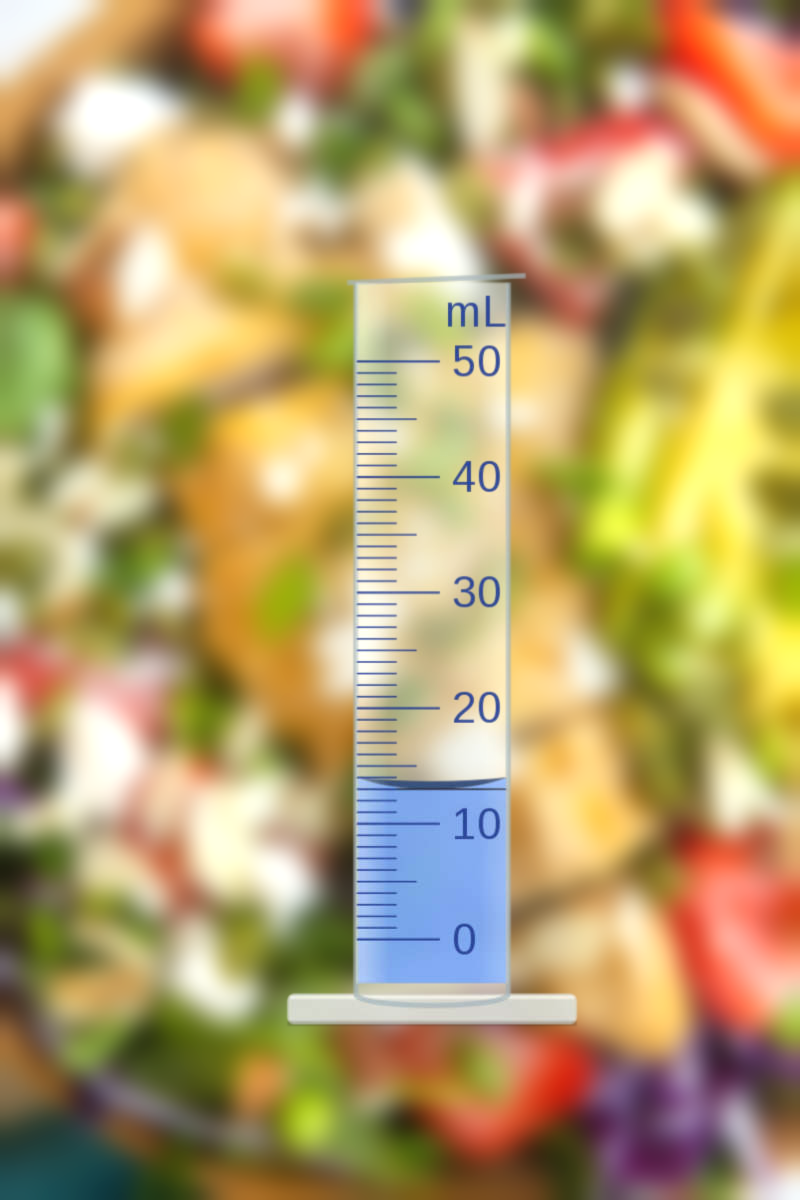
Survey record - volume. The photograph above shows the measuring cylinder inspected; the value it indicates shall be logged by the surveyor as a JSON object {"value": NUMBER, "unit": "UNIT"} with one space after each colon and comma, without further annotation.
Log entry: {"value": 13, "unit": "mL"}
